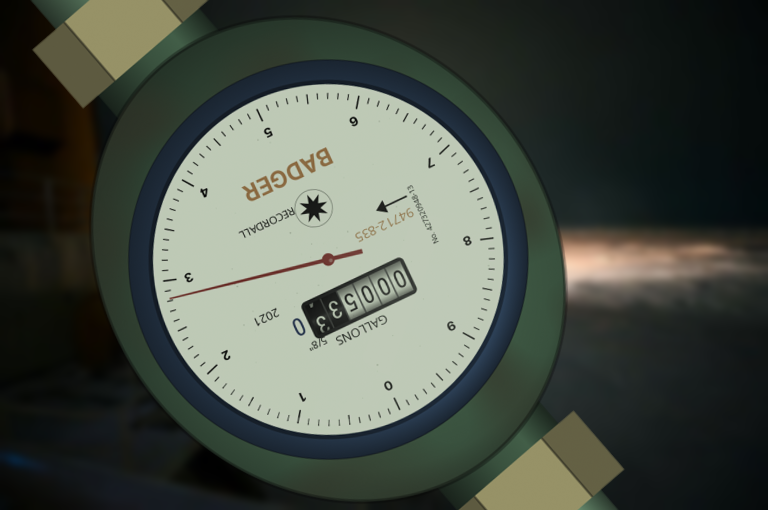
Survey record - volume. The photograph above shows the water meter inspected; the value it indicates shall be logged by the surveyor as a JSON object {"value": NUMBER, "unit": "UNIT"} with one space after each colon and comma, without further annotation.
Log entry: {"value": 5332.8, "unit": "gal"}
